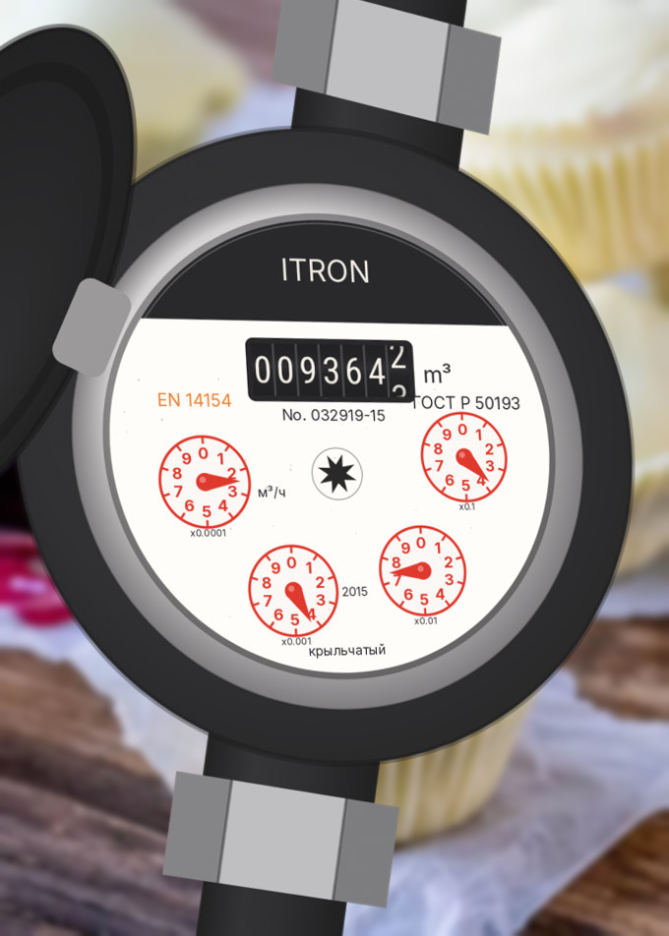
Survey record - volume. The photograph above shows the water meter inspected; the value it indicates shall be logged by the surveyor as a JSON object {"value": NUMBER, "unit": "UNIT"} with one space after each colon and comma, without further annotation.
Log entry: {"value": 93642.3742, "unit": "m³"}
